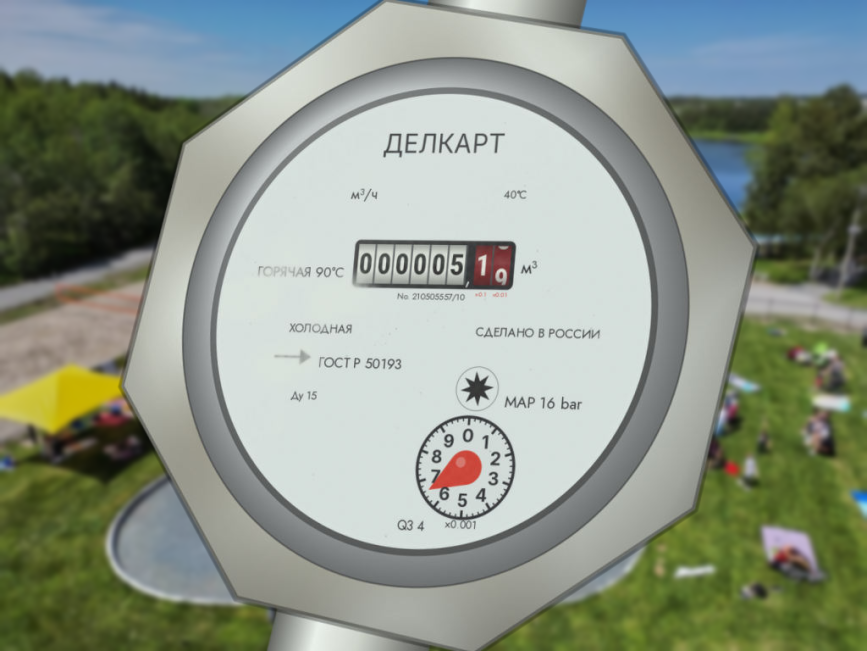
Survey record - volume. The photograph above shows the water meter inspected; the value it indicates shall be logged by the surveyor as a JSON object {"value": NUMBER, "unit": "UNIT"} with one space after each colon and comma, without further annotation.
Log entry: {"value": 5.186, "unit": "m³"}
